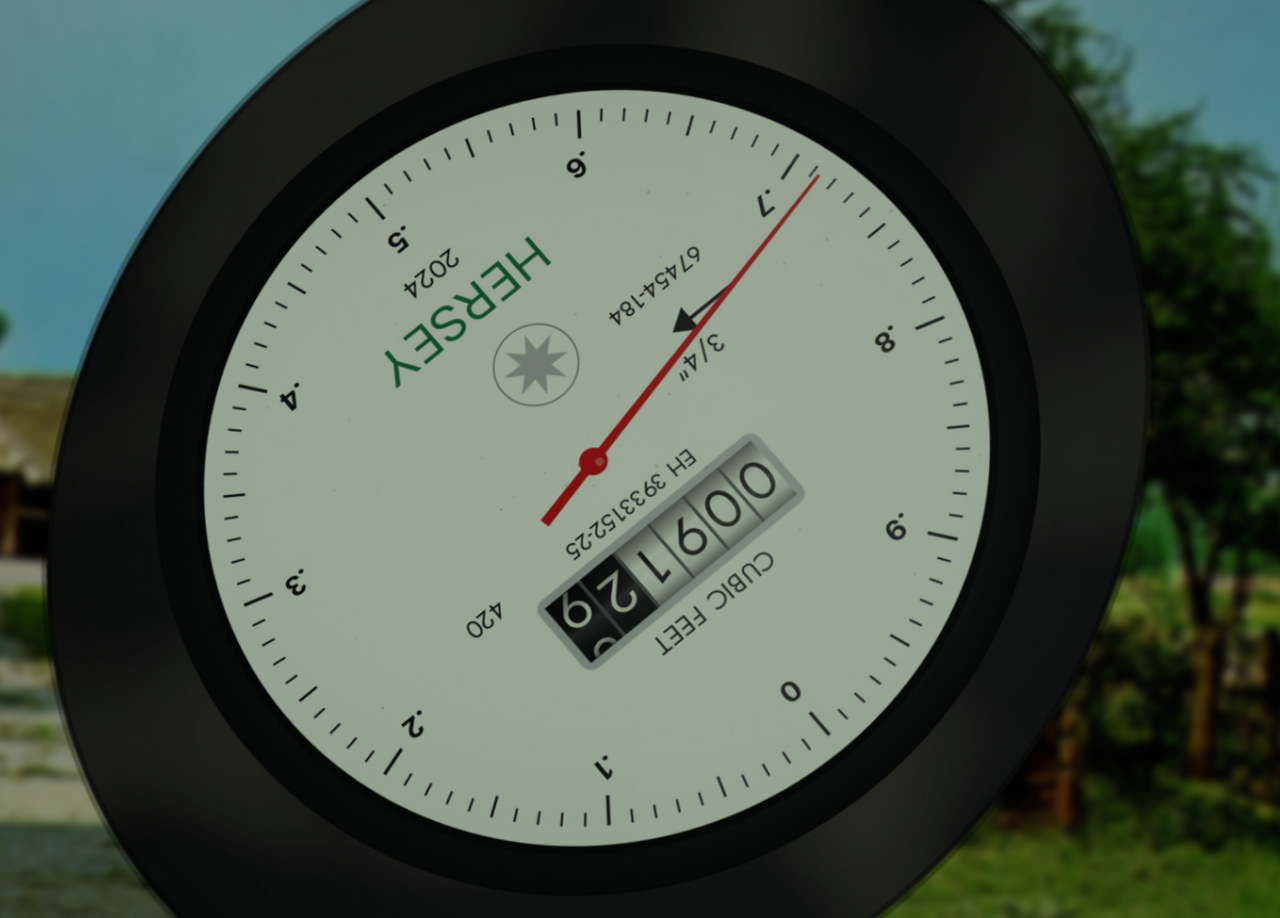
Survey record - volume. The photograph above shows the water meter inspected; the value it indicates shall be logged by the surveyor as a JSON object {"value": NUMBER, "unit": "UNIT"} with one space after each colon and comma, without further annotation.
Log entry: {"value": 9128.71, "unit": "ft³"}
